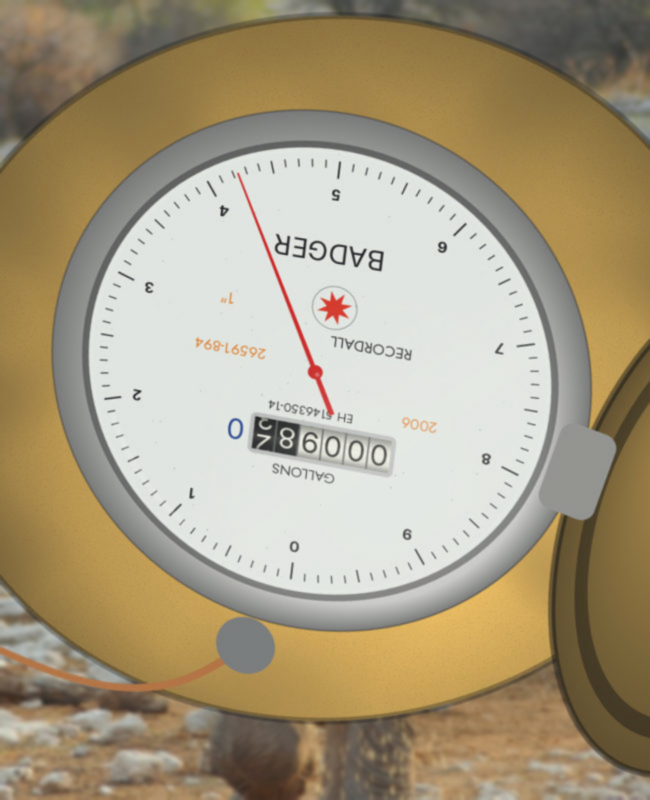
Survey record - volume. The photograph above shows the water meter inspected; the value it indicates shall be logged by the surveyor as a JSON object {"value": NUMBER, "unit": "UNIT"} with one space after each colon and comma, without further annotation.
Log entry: {"value": 9824.2, "unit": "gal"}
